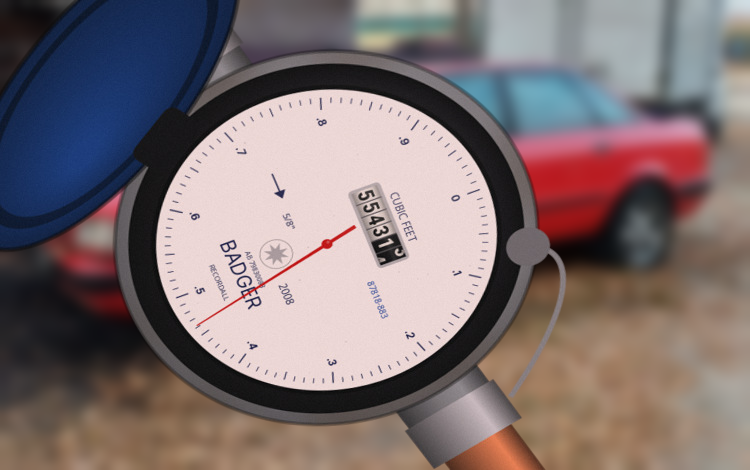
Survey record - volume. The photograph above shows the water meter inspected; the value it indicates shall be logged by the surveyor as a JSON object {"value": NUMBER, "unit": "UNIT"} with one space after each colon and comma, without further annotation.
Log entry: {"value": 554313.46, "unit": "ft³"}
